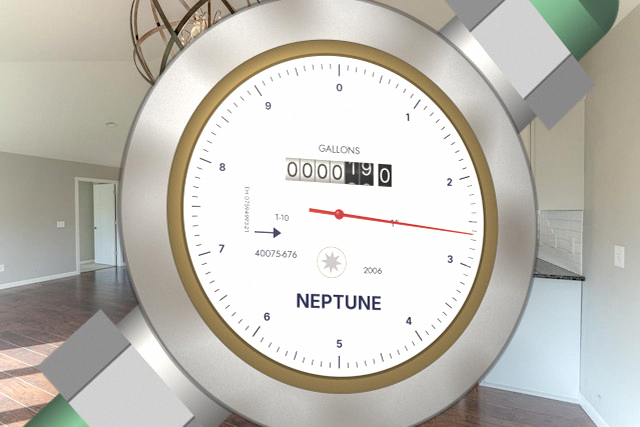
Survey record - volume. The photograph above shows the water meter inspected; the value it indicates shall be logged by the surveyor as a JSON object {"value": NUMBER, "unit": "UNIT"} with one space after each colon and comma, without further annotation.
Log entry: {"value": 192.6, "unit": "gal"}
